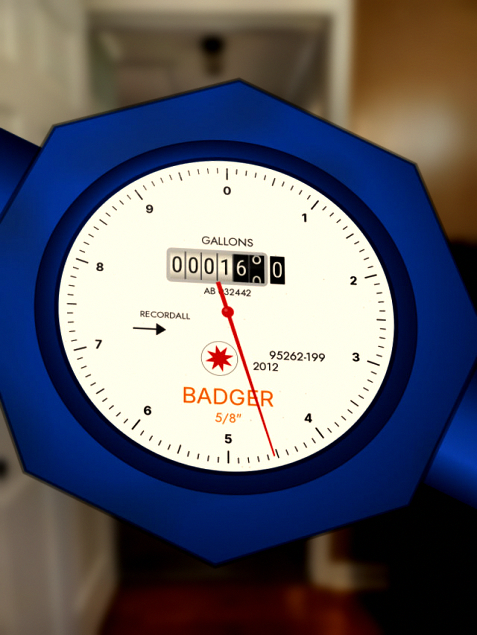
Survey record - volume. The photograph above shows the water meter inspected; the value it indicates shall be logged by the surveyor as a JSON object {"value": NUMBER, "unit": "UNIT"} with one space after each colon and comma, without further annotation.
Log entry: {"value": 1684.5, "unit": "gal"}
